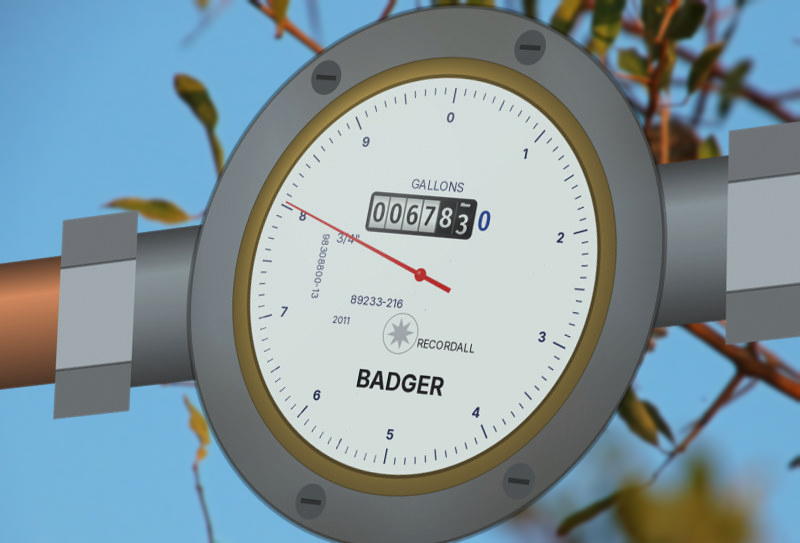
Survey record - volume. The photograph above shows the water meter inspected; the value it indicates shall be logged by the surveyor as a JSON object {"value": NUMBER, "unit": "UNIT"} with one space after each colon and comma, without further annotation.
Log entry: {"value": 67828.0, "unit": "gal"}
